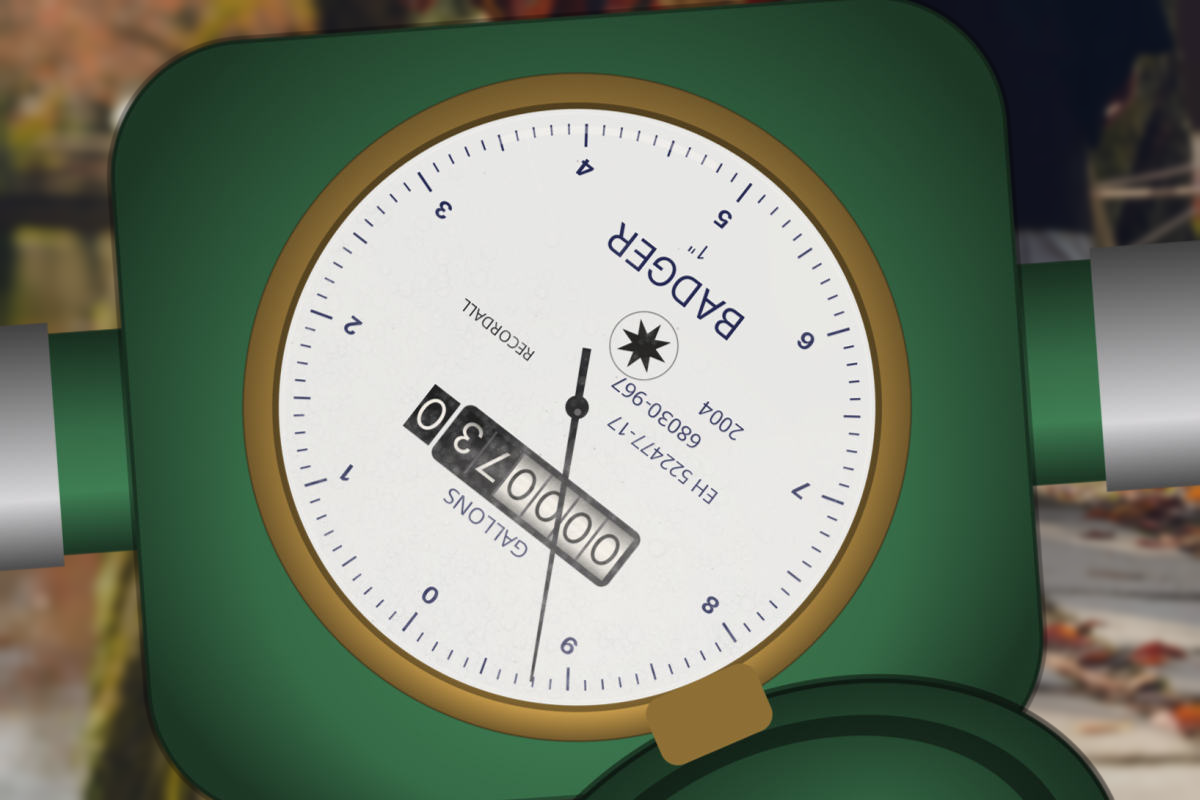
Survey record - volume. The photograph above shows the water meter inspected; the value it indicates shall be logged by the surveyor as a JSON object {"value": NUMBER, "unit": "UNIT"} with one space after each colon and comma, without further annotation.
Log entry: {"value": 729.2, "unit": "gal"}
